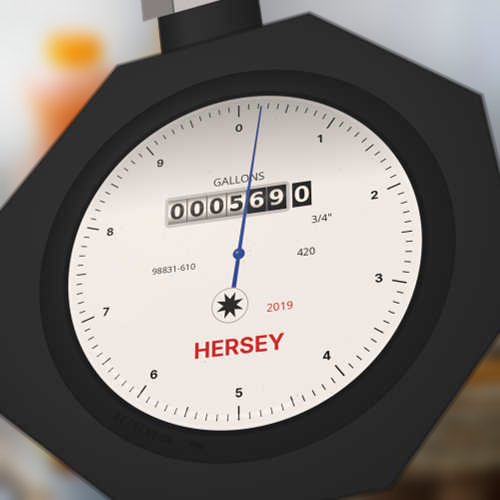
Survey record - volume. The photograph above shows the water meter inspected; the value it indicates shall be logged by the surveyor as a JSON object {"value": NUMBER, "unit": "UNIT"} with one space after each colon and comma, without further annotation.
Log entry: {"value": 5690.2, "unit": "gal"}
